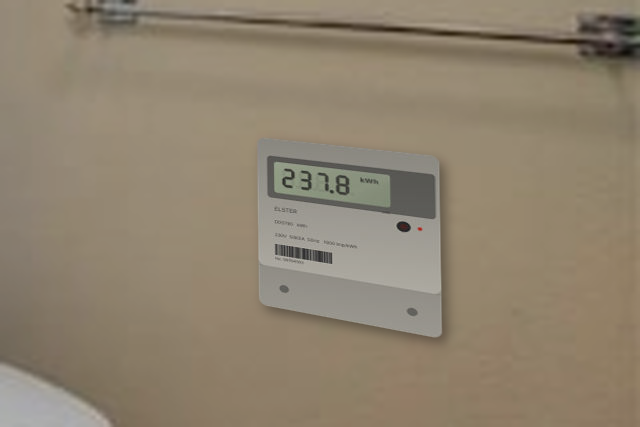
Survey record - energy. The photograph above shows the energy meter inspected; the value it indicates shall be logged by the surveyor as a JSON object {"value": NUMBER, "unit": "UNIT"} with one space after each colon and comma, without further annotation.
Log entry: {"value": 237.8, "unit": "kWh"}
